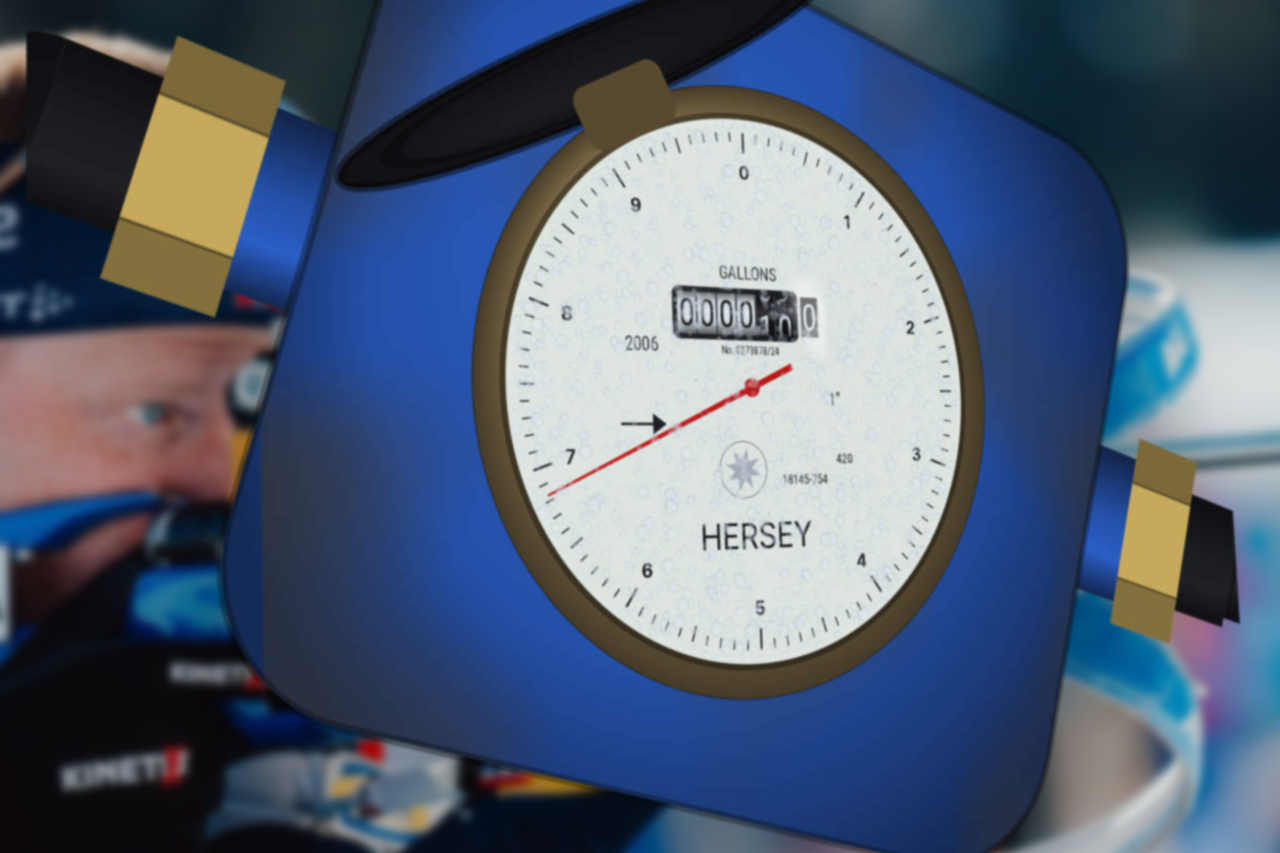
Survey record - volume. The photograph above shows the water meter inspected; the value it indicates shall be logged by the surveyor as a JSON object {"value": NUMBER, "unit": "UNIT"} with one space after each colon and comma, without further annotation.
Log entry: {"value": 96.8, "unit": "gal"}
